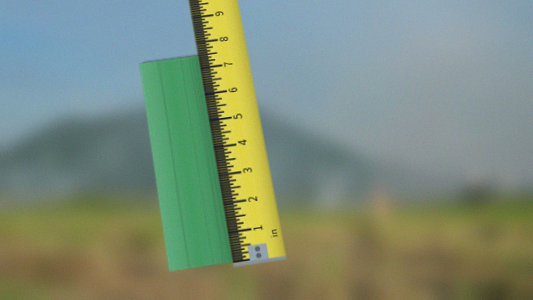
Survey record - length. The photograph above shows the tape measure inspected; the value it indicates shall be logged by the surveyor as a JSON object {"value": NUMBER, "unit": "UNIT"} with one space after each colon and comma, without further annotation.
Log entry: {"value": 7.5, "unit": "in"}
